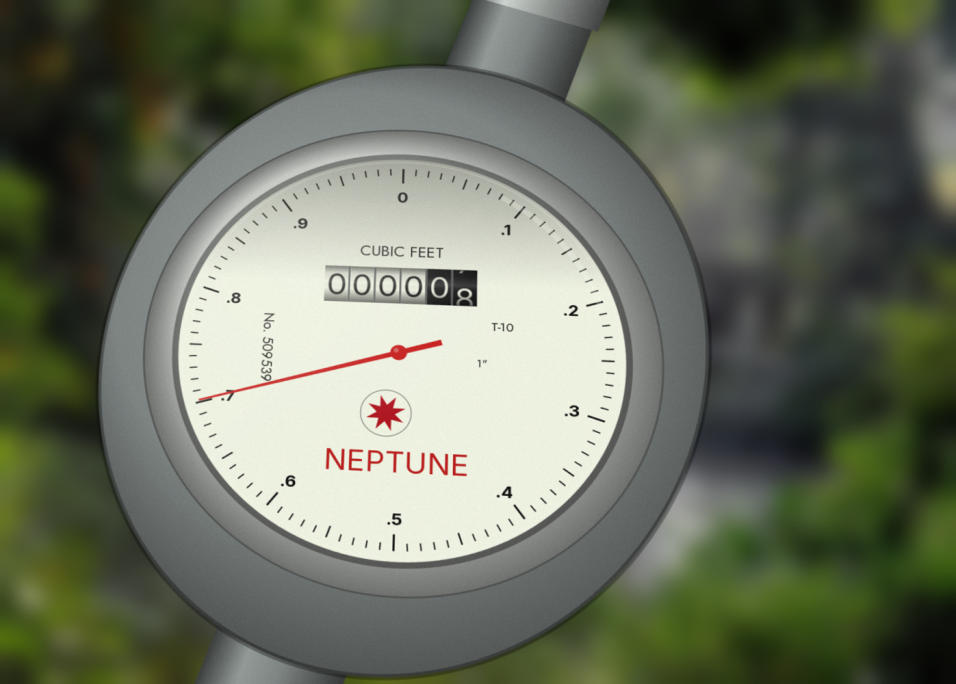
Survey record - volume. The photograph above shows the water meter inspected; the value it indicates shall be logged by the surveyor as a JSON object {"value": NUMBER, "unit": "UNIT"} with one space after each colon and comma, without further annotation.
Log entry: {"value": 7.70, "unit": "ft³"}
